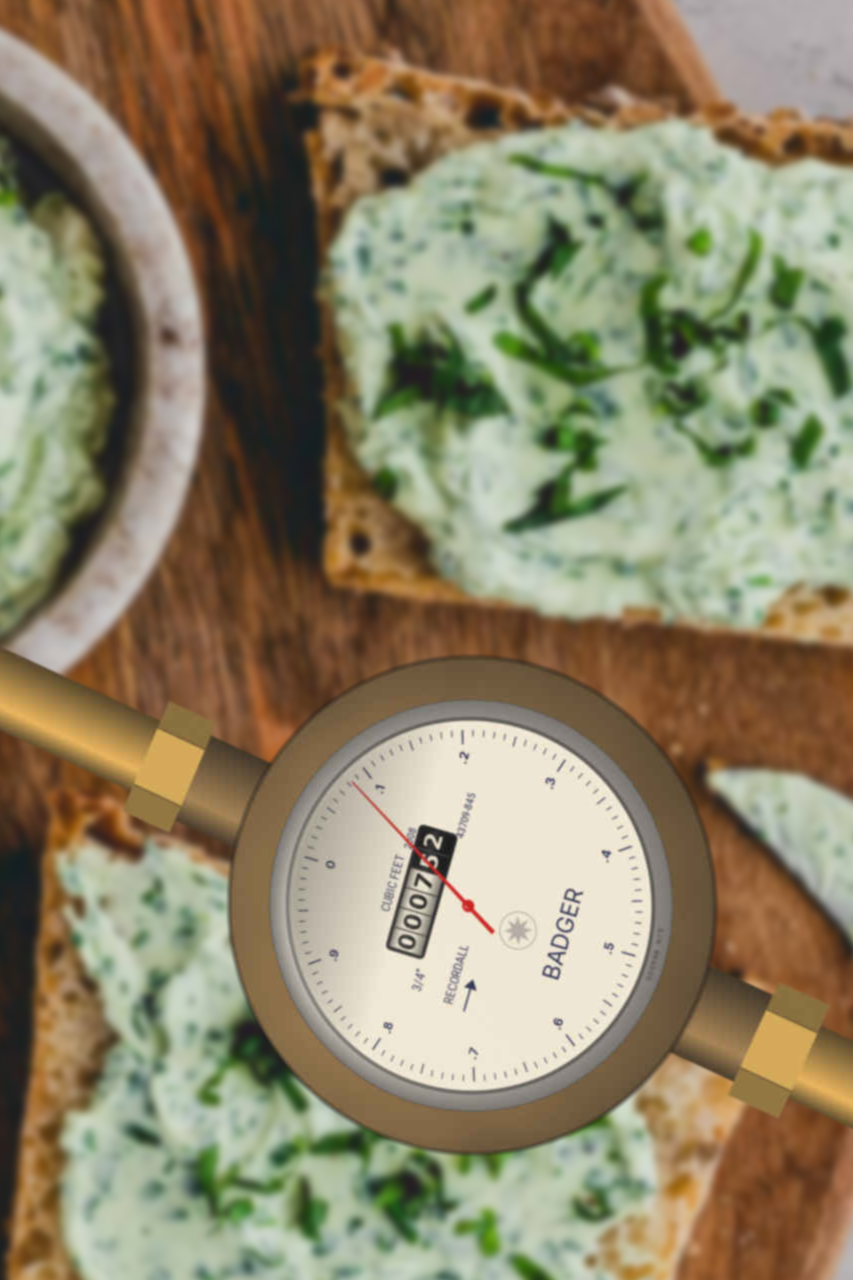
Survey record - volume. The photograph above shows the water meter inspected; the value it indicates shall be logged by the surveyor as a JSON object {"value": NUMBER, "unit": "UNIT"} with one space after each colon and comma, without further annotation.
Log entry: {"value": 752.08, "unit": "ft³"}
